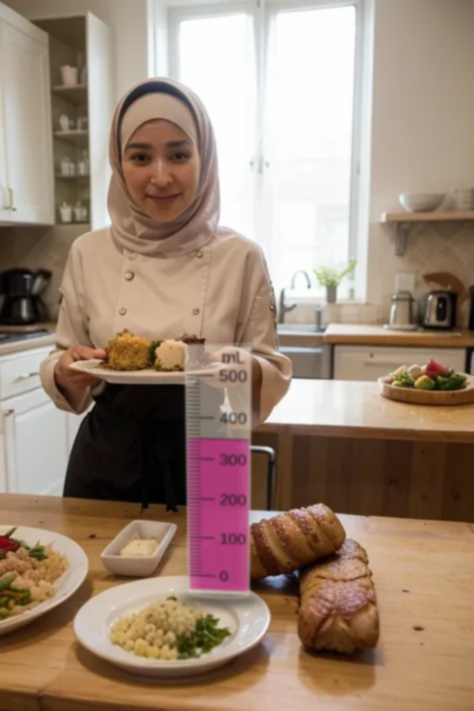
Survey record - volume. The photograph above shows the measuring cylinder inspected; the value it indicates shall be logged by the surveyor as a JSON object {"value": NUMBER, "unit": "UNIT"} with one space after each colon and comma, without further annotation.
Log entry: {"value": 350, "unit": "mL"}
